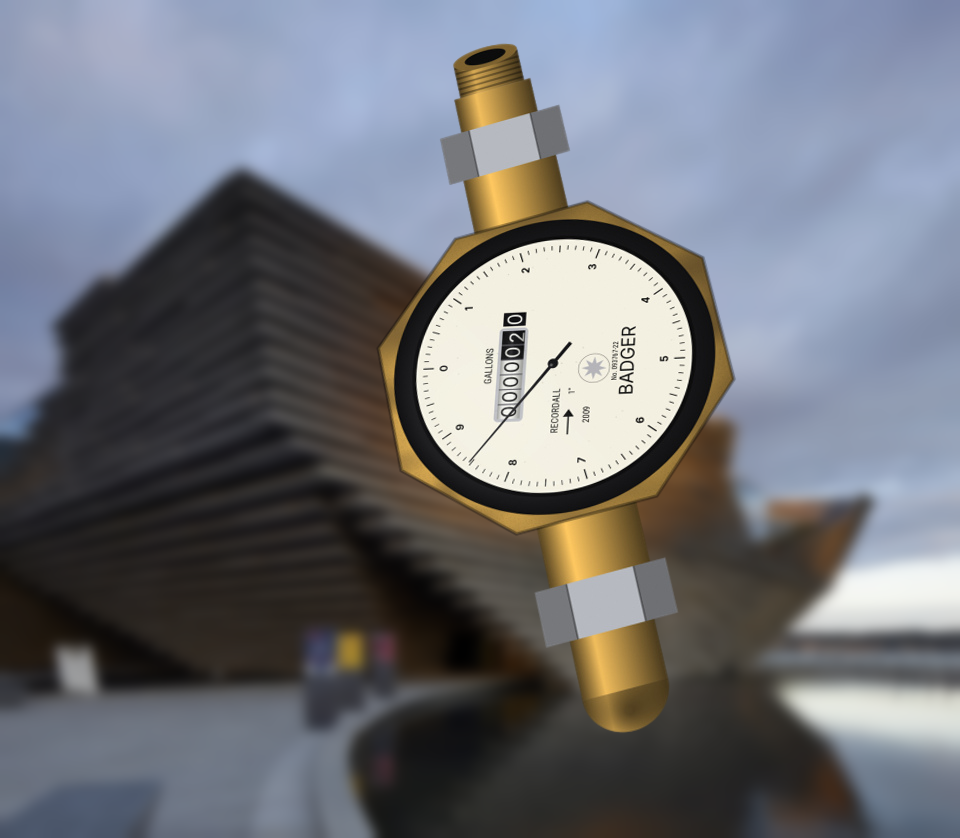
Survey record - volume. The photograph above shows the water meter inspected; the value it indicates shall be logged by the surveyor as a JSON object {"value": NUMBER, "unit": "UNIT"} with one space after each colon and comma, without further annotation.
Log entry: {"value": 18.5, "unit": "gal"}
